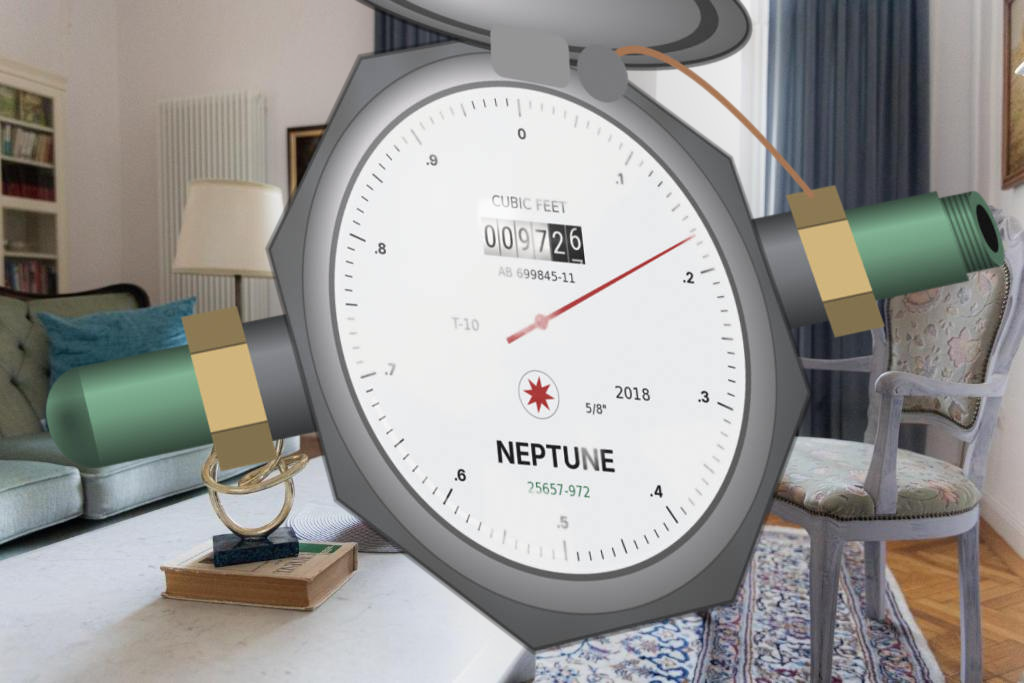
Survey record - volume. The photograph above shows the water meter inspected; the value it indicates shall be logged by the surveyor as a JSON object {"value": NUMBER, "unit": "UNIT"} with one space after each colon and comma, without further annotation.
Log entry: {"value": 9726.17, "unit": "ft³"}
